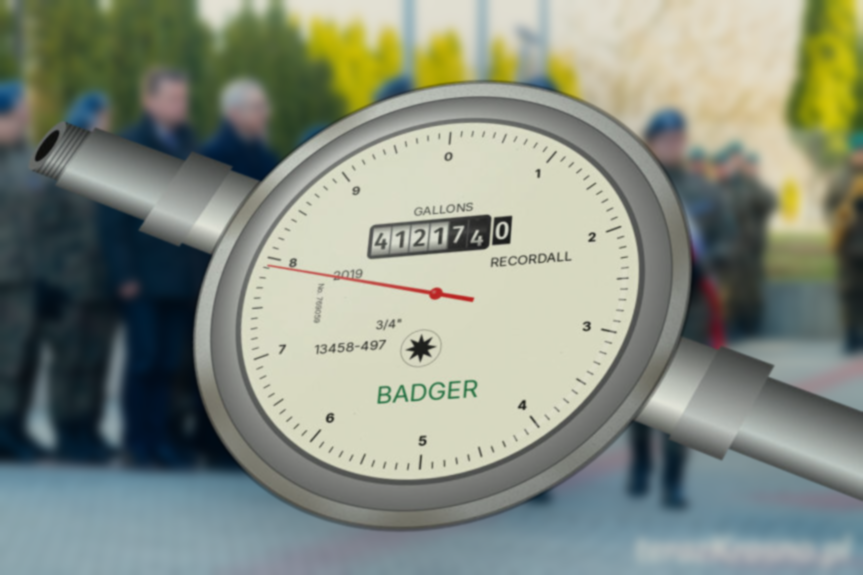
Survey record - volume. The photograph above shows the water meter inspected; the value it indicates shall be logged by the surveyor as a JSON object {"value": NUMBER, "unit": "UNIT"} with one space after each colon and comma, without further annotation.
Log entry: {"value": 4121737.9, "unit": "gal"}
